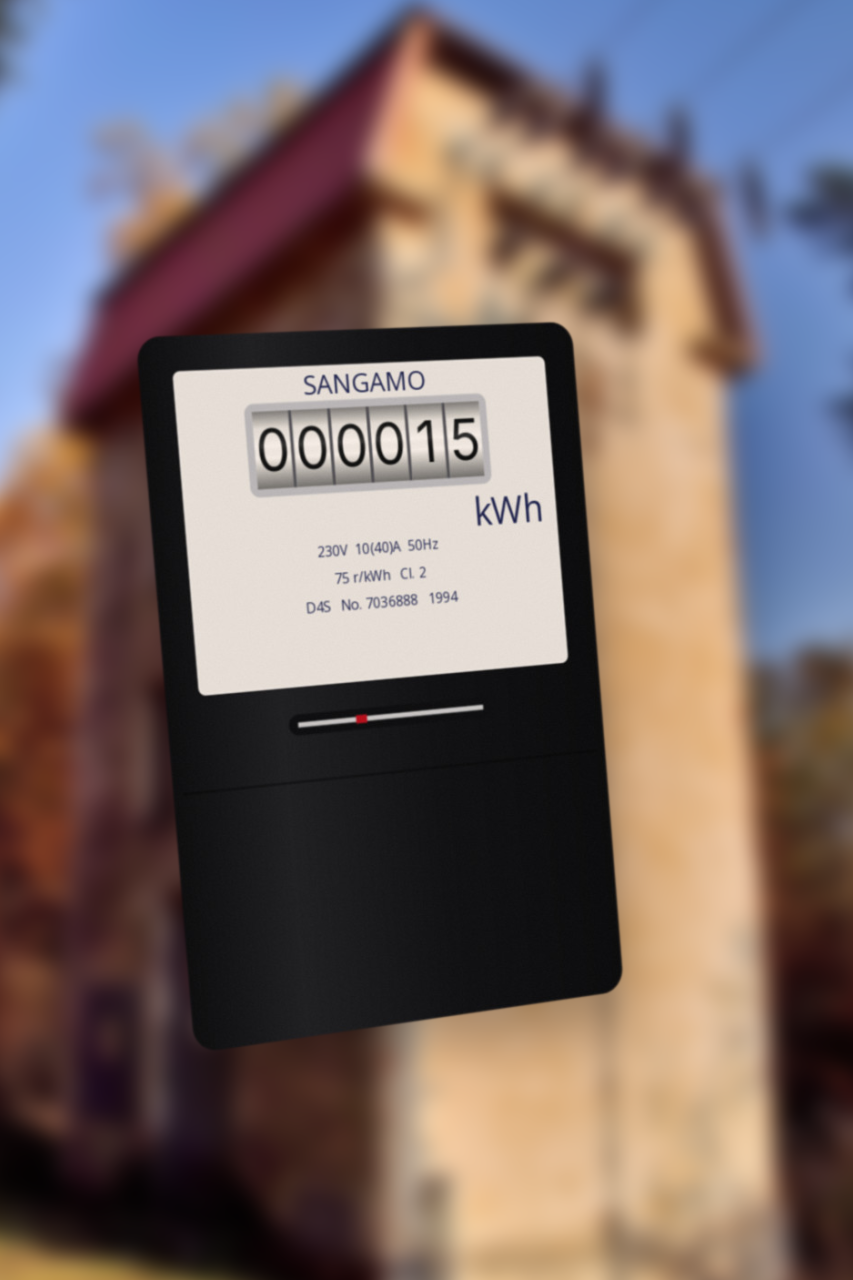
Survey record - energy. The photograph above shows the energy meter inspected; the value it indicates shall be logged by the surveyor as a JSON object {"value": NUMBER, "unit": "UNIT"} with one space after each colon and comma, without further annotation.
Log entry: {"value": 15, "unit": "kWh"}
